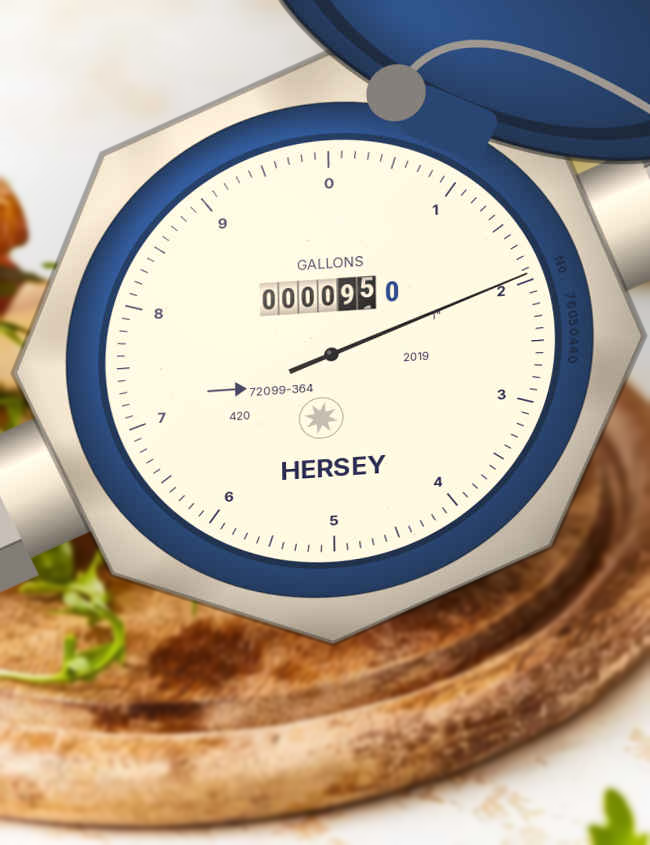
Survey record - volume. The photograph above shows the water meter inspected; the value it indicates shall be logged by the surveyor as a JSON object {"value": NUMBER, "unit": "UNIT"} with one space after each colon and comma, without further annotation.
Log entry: {"value": 951.9, "unit": "gal"}
